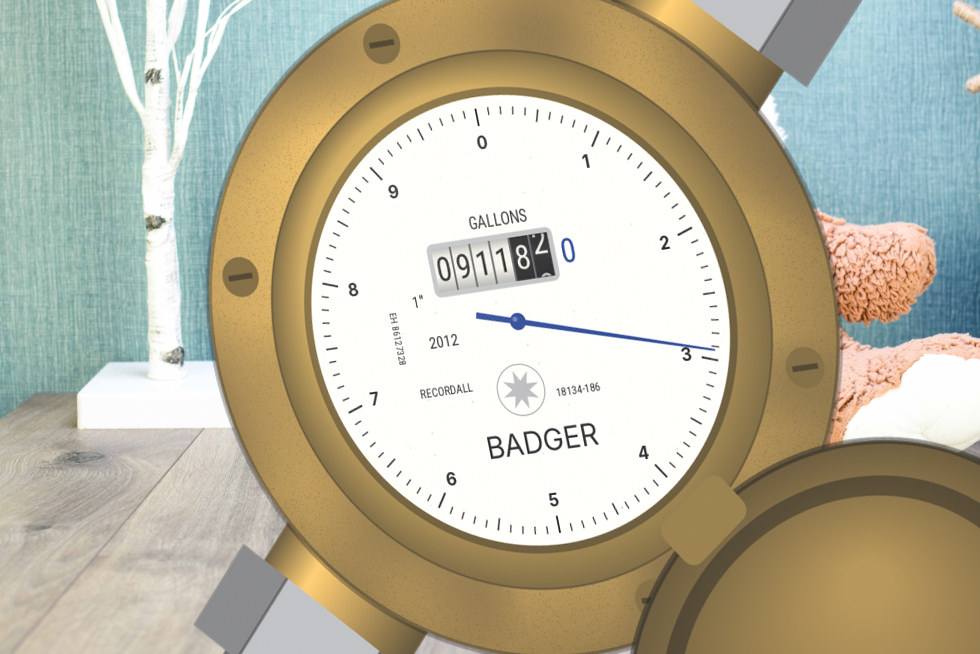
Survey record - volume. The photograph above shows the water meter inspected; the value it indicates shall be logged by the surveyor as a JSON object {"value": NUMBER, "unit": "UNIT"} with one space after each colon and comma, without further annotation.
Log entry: {"value": 911822.9, "unit": "gal"}
